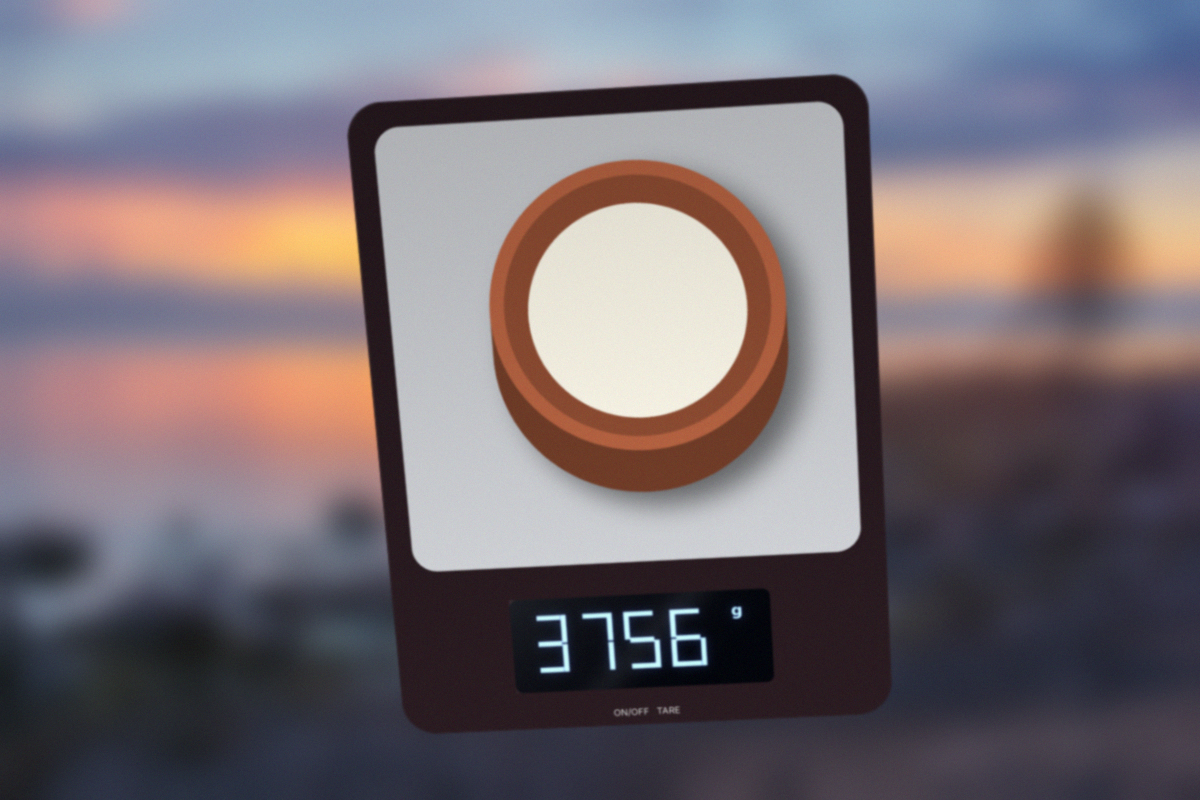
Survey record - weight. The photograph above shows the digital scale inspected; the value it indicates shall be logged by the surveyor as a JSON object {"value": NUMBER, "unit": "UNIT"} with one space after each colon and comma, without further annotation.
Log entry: {"value": 3756, "unit": "g"}
